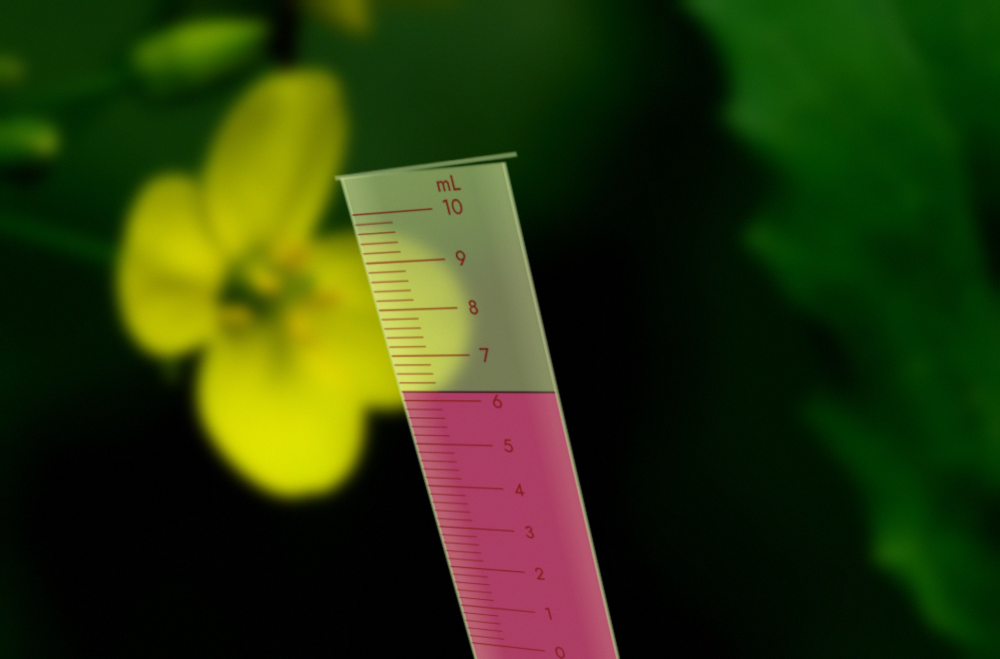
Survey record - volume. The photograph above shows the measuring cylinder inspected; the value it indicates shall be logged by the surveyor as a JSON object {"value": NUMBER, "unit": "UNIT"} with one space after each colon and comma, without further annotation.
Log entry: {"value": 6.2, "unit": "mL"}
